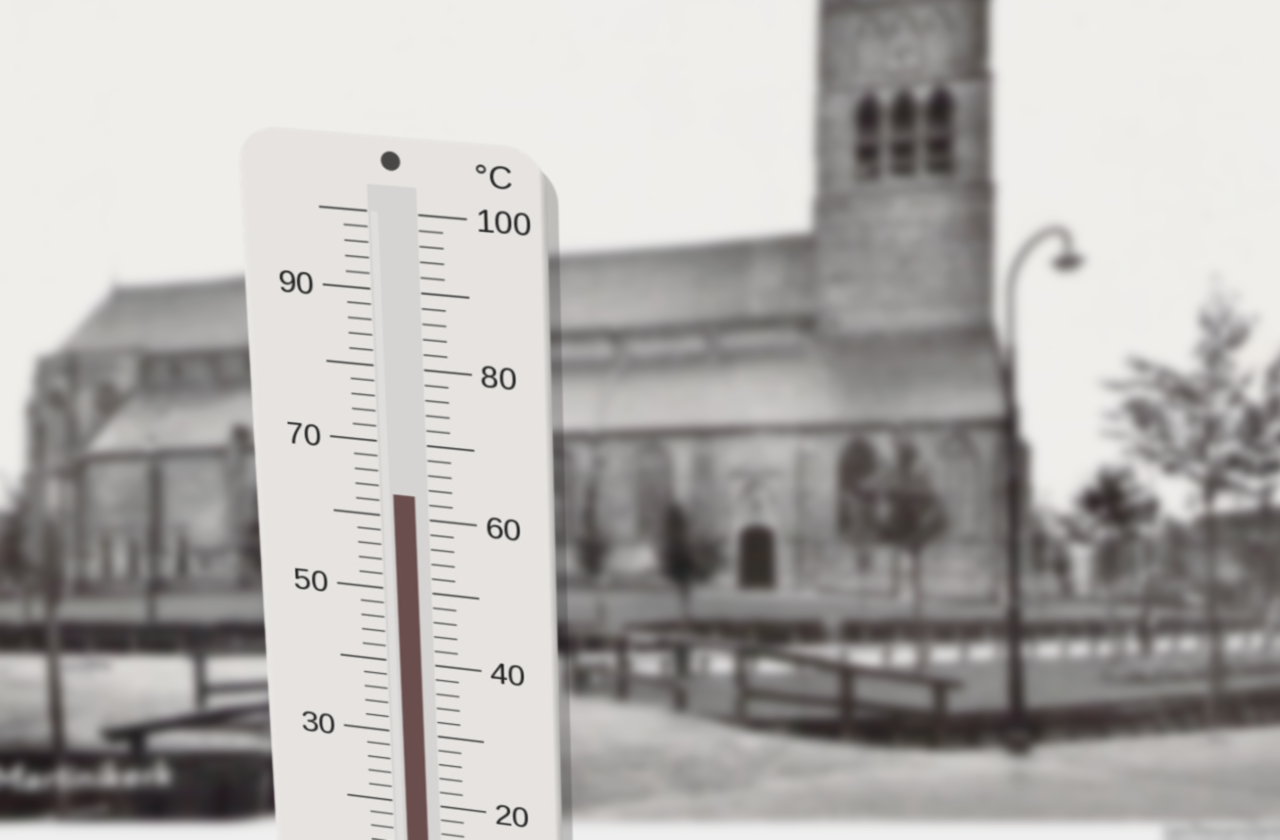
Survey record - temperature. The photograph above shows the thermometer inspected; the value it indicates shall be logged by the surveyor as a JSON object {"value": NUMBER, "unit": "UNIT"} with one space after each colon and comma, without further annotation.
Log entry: {"value": 63, "unit": "°C"}
